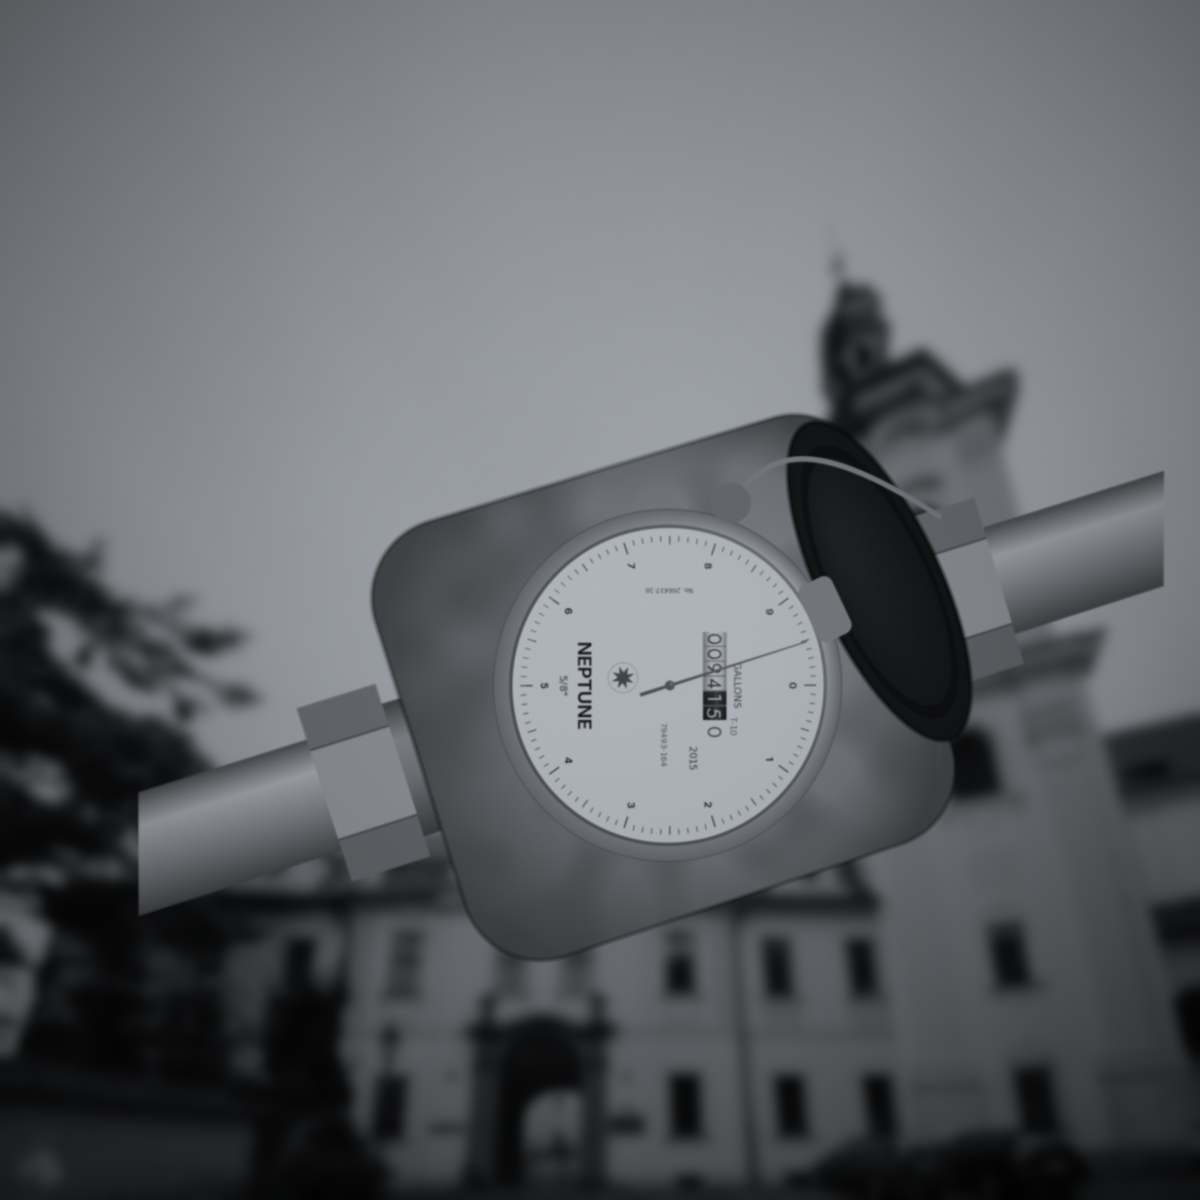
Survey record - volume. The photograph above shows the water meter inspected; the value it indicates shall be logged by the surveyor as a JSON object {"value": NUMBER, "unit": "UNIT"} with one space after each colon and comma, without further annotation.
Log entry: {"value": 94149.5, "unit": "gal"}
